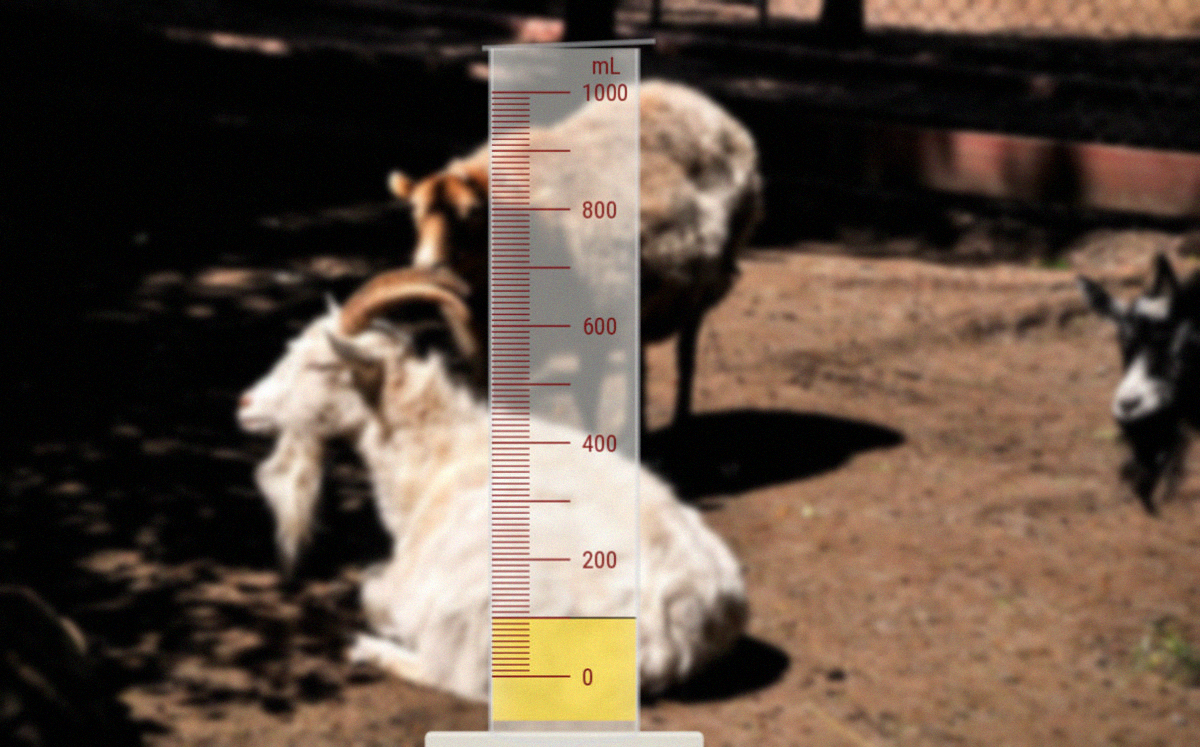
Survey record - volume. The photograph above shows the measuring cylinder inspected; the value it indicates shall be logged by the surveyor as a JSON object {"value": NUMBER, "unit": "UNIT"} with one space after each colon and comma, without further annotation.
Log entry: {"value": 100, "unit": "mL"}
